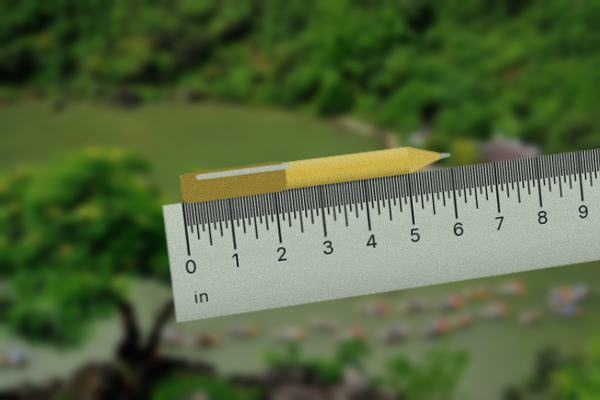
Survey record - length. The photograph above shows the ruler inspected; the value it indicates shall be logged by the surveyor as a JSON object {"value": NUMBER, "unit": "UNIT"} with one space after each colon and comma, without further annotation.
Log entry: {"value": 6, "unit": "in"}
